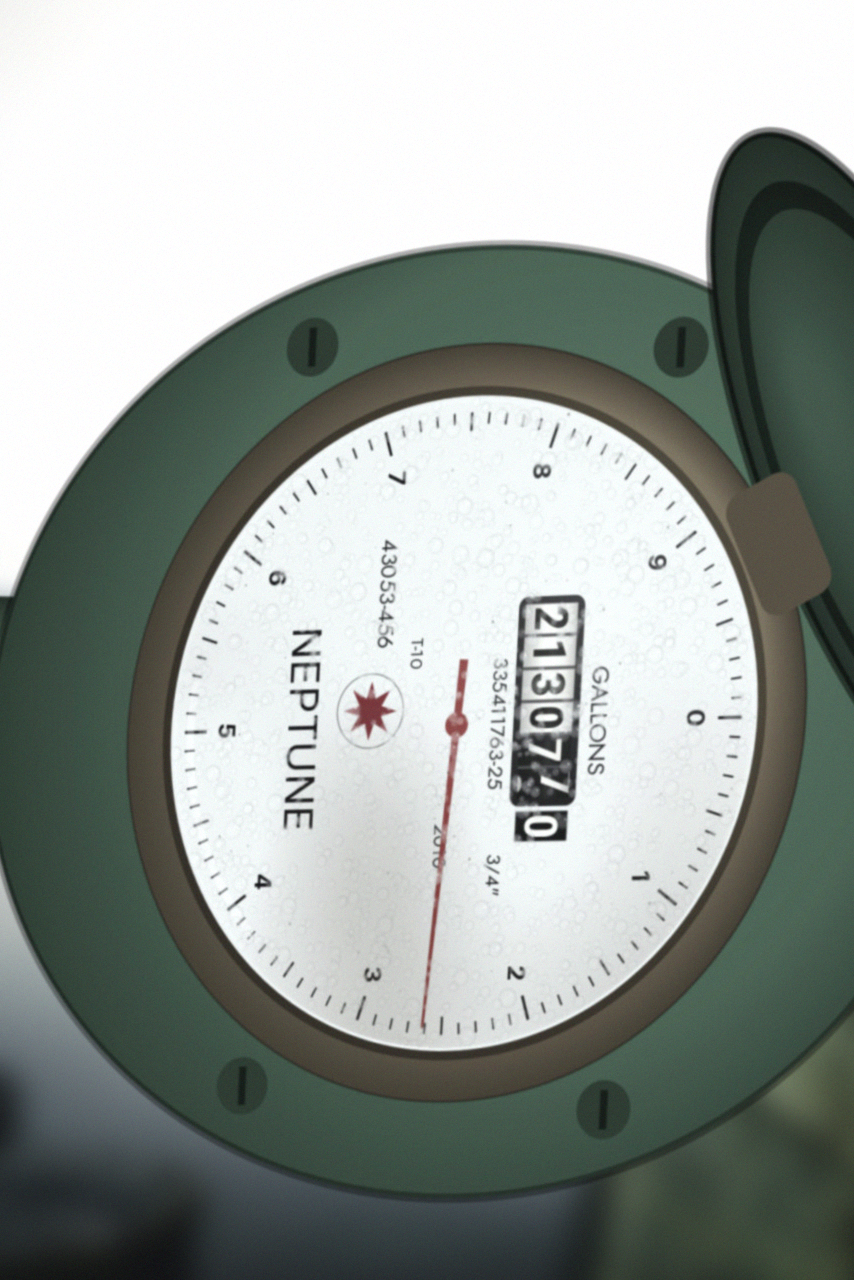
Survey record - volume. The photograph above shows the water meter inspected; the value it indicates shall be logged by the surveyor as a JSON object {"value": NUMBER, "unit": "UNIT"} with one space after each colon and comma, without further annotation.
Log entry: {"value": 2130772.6, "unit": "gal"}
